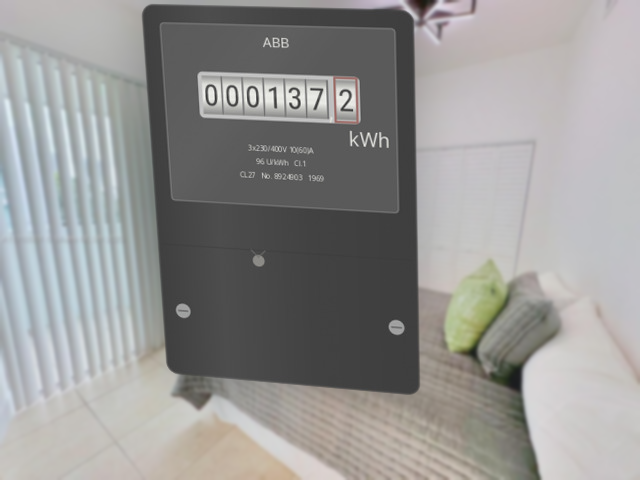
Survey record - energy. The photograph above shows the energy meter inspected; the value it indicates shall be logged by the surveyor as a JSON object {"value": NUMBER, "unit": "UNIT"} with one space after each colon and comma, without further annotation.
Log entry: {"value": 137.2, "unit": "kWh"}
